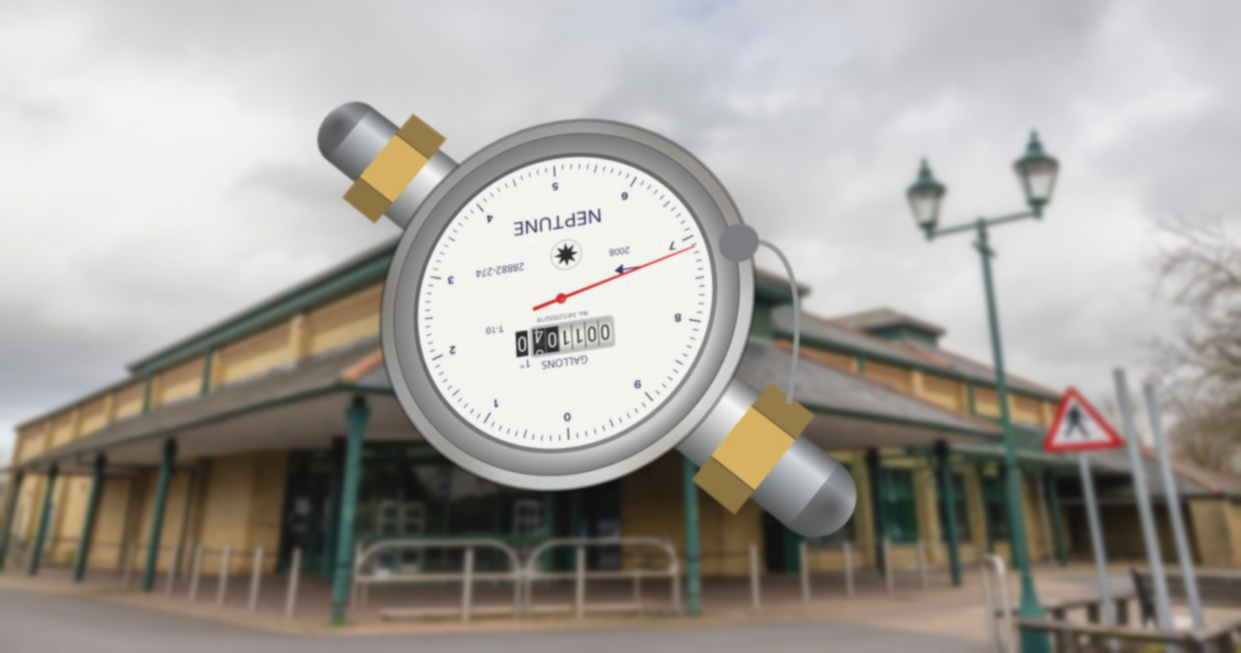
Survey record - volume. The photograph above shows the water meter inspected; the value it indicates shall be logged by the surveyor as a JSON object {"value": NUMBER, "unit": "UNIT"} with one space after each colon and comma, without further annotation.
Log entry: {"value": 11037.1, "unit": "gal"}
